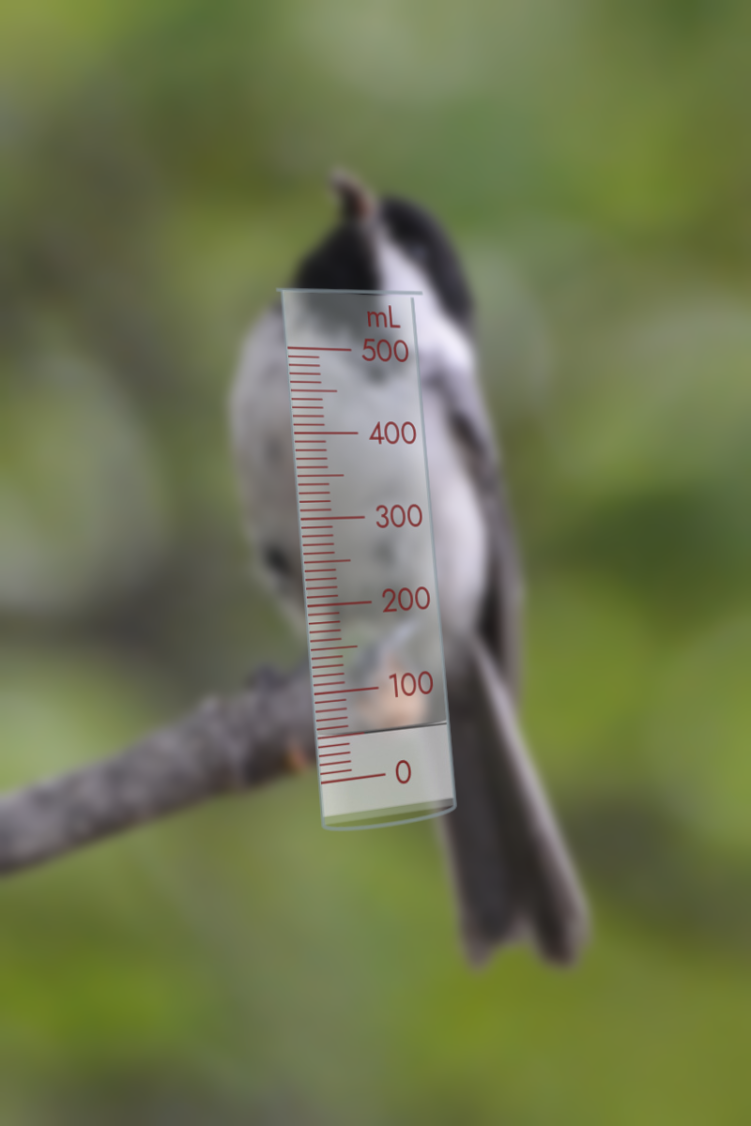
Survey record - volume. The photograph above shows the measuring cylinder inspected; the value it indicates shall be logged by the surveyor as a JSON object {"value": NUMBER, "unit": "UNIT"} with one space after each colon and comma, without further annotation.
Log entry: {"value": 50, "unit": "mL"}
